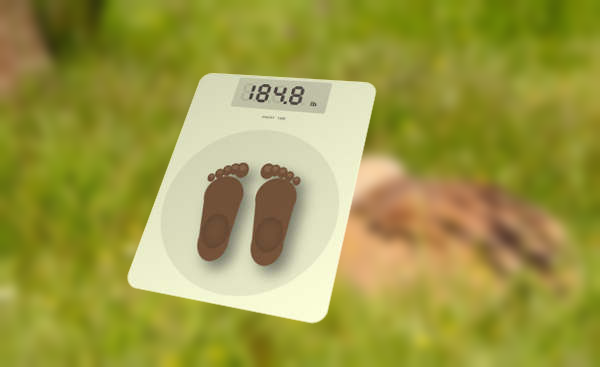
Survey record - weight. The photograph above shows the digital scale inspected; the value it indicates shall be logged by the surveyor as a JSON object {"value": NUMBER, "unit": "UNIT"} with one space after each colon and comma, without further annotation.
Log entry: {"value": 184.8, "unit": "lb"}
